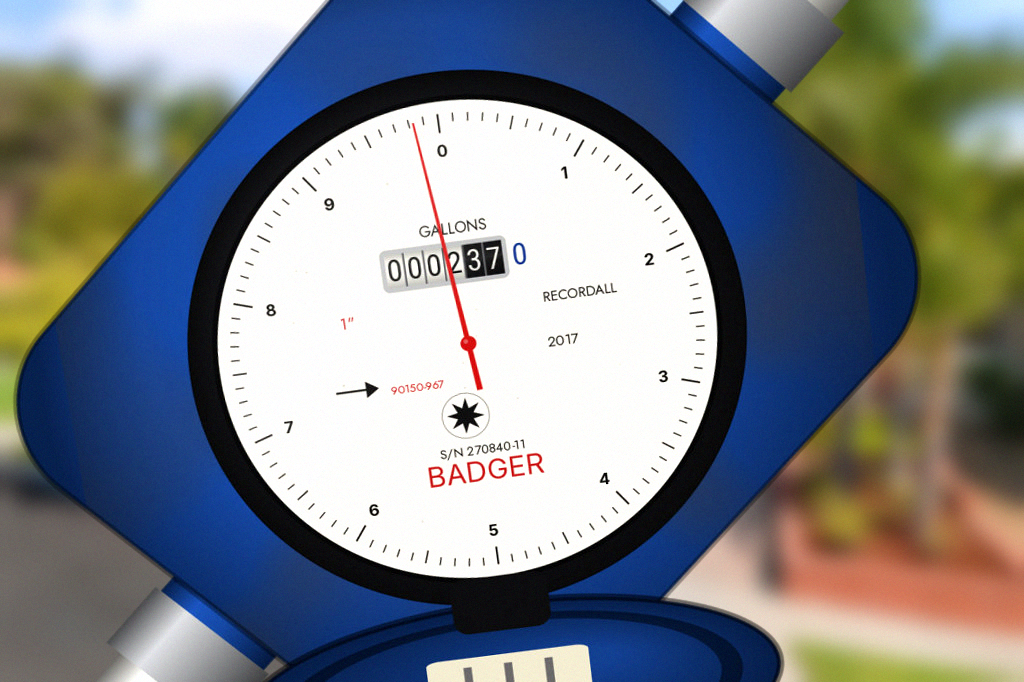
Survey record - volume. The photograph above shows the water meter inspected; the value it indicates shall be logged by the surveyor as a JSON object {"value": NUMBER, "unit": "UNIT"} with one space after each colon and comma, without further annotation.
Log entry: {"value": 2369.8, "unit": "gal"}
